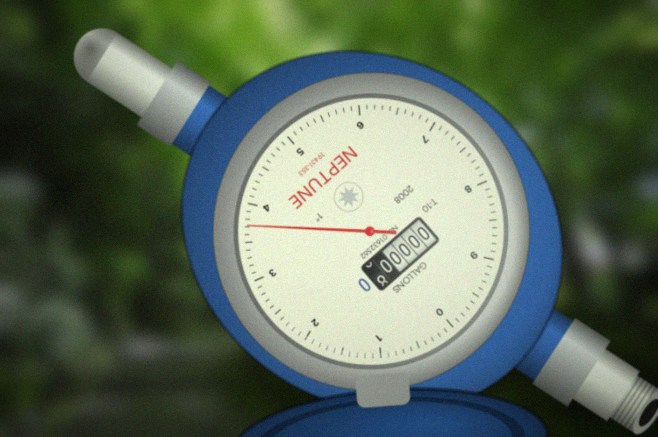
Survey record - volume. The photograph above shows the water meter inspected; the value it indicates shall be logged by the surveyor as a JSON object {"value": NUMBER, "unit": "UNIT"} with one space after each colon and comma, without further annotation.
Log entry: {"value": 83.7, "unit": "gal"}
